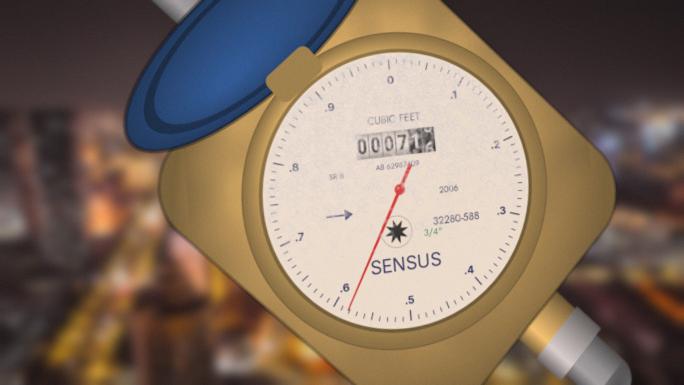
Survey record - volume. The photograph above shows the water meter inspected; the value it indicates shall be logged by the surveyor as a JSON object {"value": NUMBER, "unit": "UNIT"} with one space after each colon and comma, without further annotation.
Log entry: {"value": 715.58, "unit": "ft³"}
